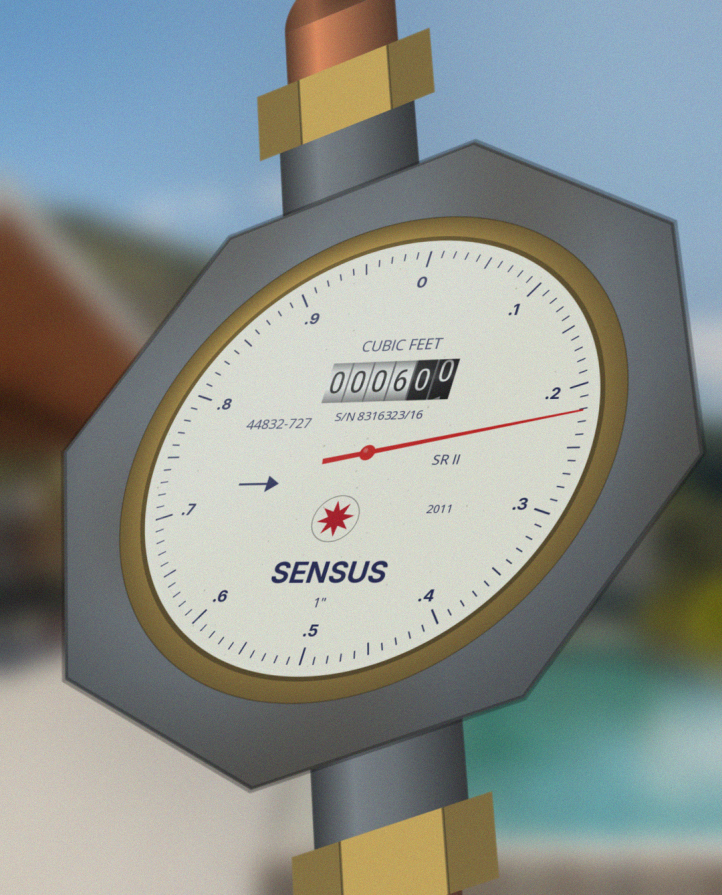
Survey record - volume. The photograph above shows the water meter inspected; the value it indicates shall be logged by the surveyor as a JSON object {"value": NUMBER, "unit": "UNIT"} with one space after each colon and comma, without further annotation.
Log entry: {"value": 600.22, "unit": "ft³"}
